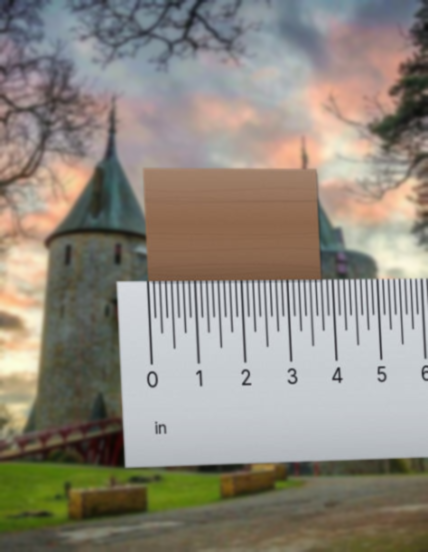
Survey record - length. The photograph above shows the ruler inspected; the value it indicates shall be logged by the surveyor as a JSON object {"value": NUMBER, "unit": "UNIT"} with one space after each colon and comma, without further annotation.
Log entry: {"value": 3.75, "unit": "in"}
